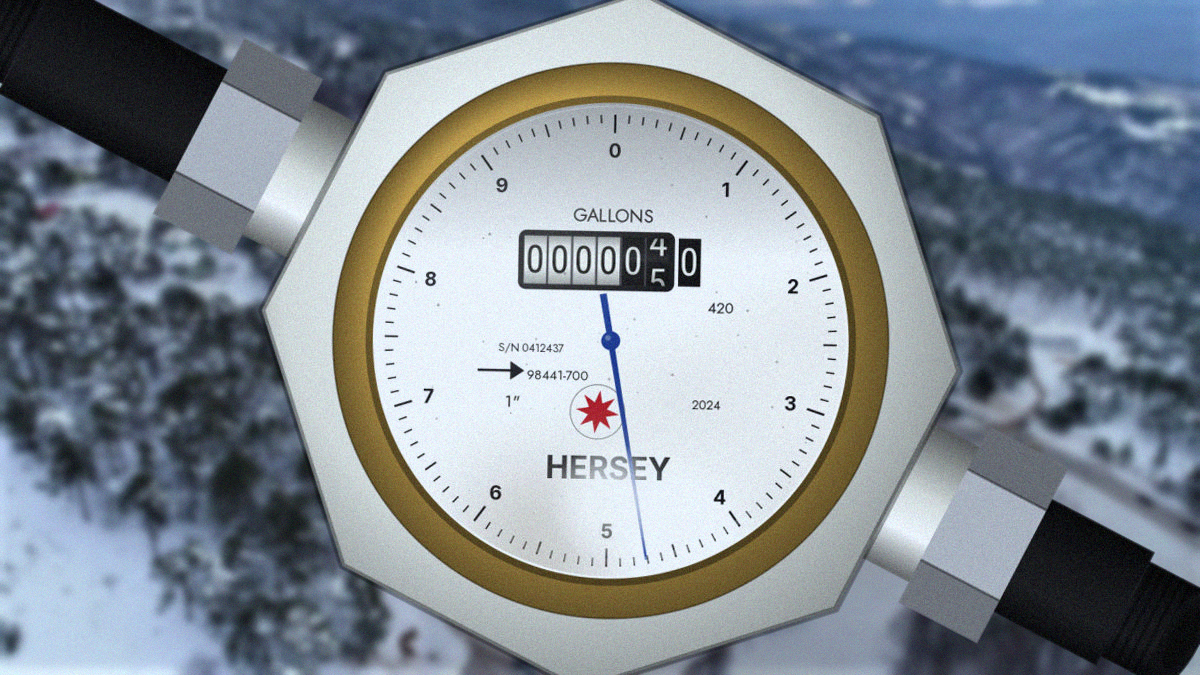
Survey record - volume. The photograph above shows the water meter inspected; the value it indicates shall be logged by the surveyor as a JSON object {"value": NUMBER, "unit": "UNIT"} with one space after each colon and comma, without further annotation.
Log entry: {"value": 44.7, "unit": "gal"}
